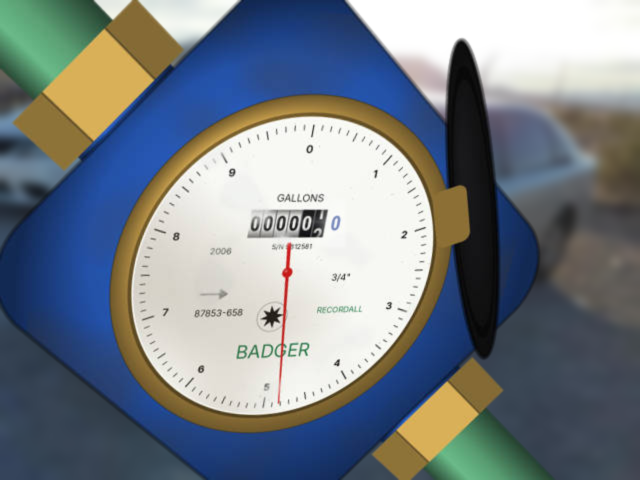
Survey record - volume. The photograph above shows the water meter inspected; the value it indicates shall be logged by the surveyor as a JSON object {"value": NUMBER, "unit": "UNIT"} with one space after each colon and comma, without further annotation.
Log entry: {"value": 14.8, "unit": "gal"}
